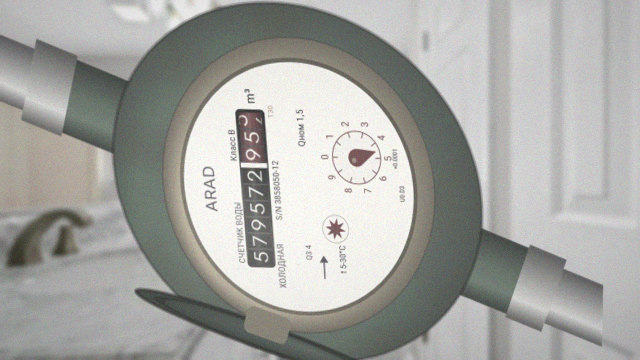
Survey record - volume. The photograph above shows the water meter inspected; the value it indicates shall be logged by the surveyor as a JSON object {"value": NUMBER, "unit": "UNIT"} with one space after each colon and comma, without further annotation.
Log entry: {"value": 579572.9554, "unit": "m³"}
